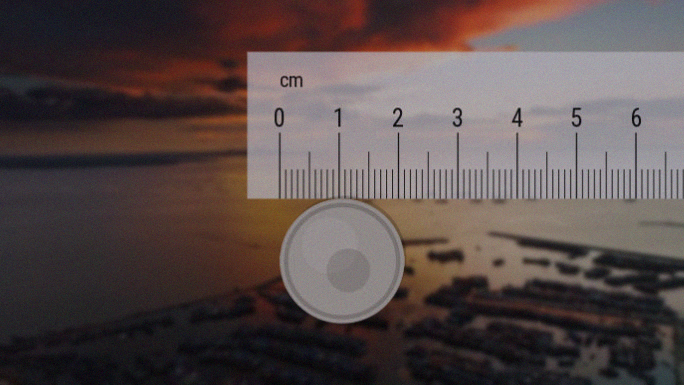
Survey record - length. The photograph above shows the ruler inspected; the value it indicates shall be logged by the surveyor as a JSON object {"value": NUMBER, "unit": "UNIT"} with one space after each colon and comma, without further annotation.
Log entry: {"value": 2.1, "unit": "cm"}
